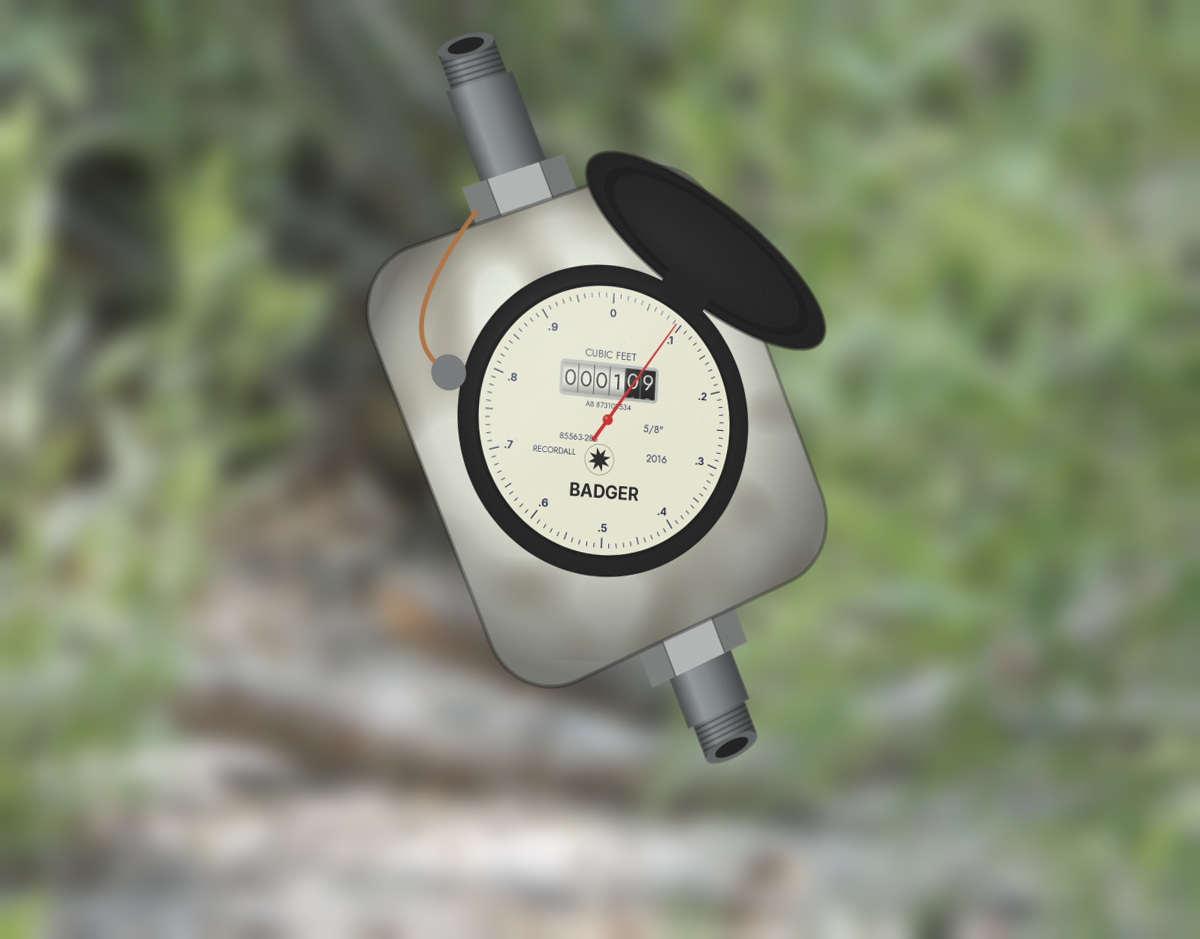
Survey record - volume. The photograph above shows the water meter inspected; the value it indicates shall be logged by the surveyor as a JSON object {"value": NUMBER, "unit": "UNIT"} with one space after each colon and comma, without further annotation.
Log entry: {"value": 109.09, "unit": "ft³"}
